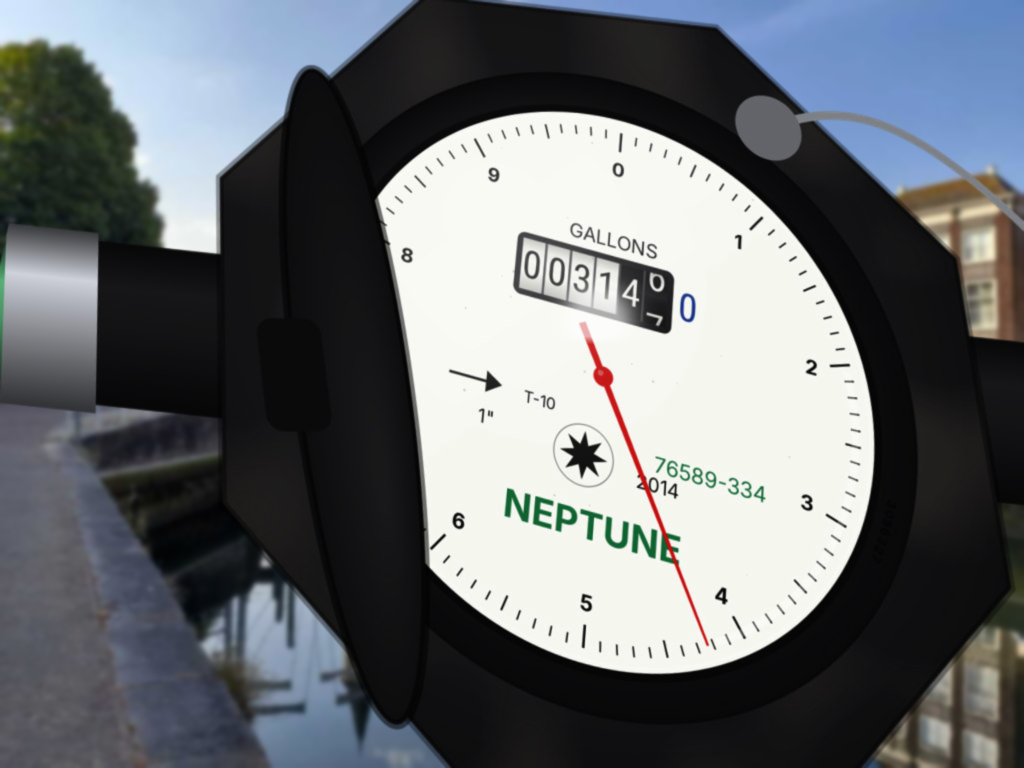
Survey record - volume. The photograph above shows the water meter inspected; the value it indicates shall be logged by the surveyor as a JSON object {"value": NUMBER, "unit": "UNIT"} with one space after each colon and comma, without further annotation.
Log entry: {"value": 31464.2, "unit": "gal"}
